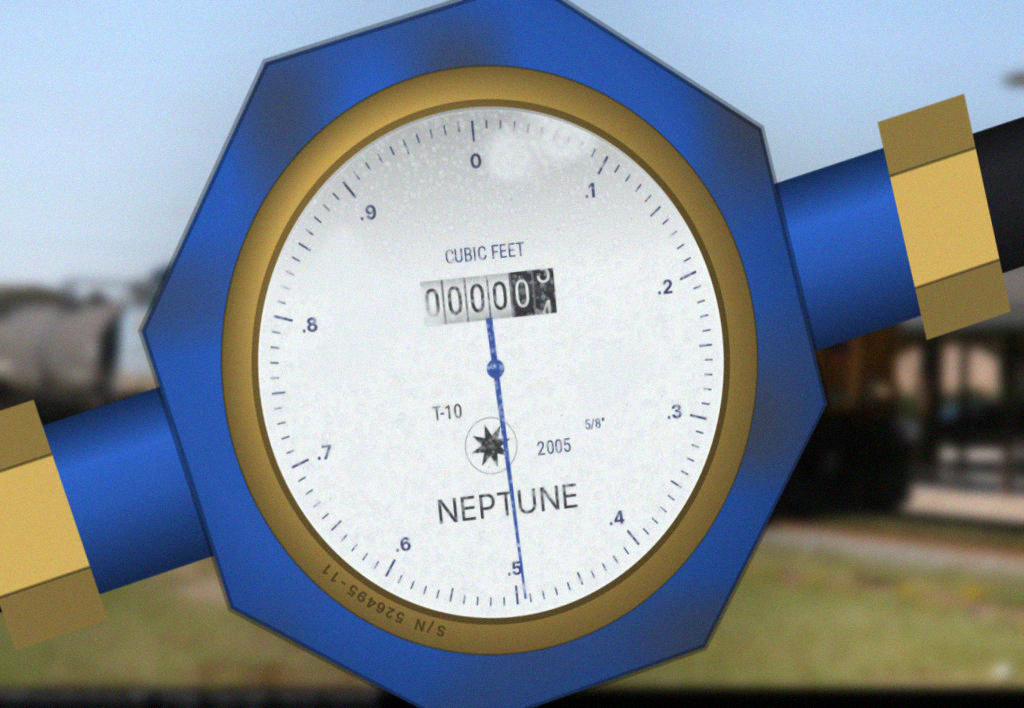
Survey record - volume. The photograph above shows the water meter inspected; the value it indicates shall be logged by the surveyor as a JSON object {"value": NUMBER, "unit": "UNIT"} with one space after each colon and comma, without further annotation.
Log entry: {"value": 3.49, "unit": "ft³"}
